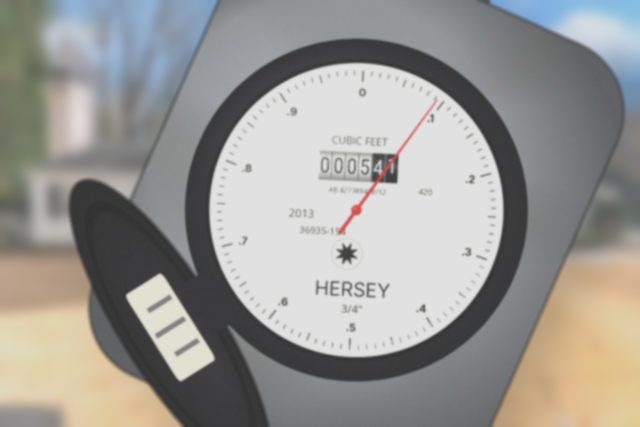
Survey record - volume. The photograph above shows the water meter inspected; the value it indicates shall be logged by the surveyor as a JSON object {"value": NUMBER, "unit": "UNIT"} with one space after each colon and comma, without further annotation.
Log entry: {"value": 541.09, "unit": "ft³"}
